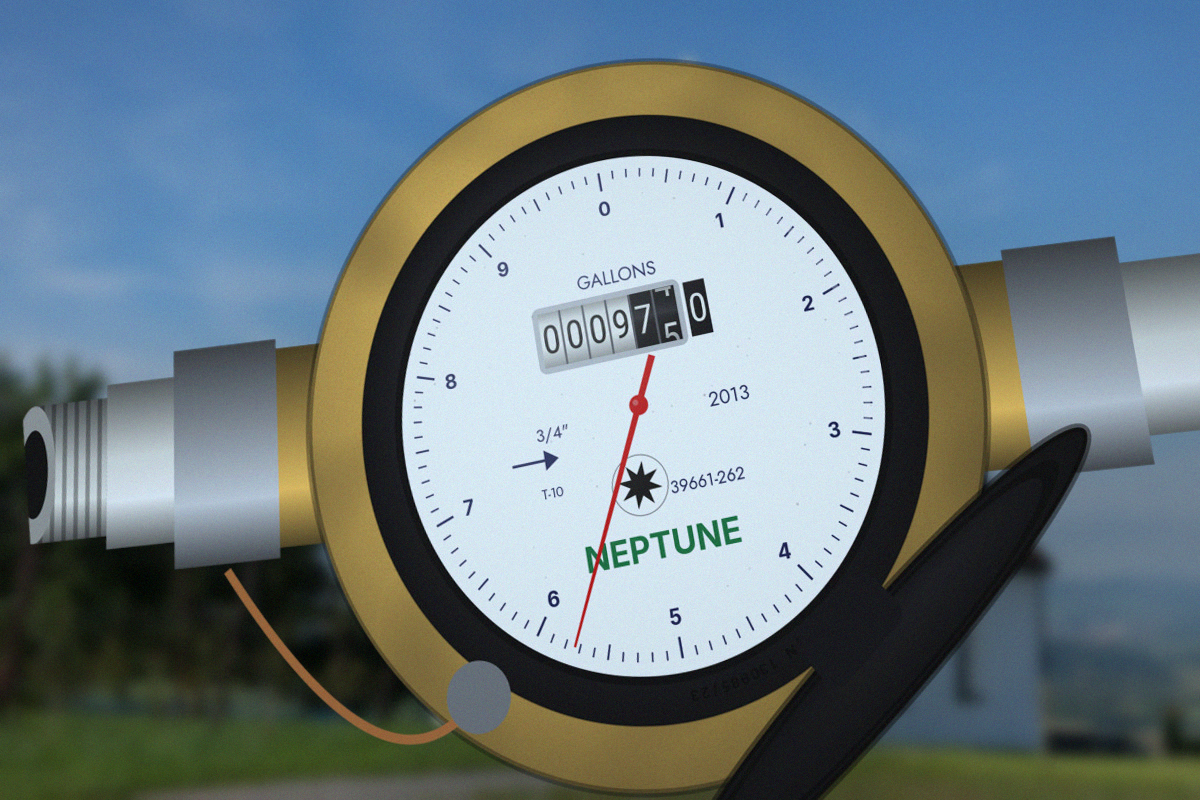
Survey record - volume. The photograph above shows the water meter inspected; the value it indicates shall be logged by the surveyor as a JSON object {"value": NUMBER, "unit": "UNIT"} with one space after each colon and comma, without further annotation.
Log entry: {"value": 9745.7, "unit": "gal"}
